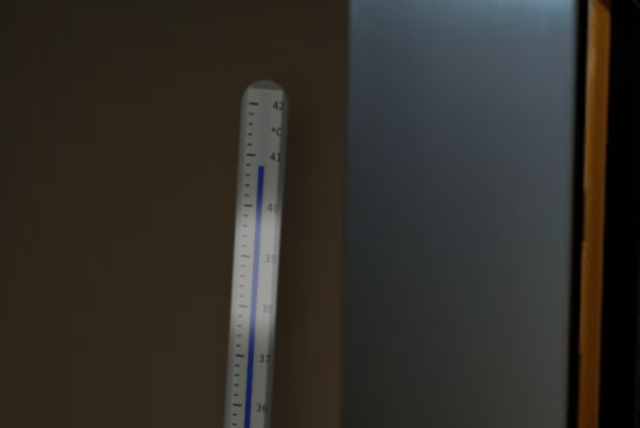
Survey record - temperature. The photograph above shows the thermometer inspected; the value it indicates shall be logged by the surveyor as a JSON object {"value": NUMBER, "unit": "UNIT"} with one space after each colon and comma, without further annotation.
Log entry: {"value": 40.8, "unit": "°C"}
